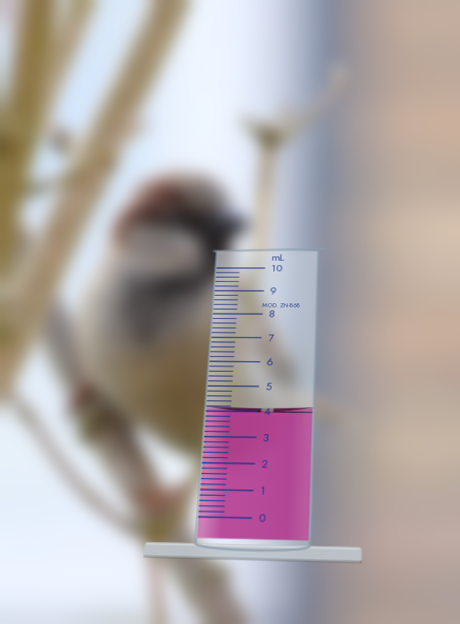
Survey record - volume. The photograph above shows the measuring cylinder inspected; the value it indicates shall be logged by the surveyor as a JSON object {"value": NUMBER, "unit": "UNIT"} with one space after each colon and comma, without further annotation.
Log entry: {"value": 4, "unit": "mL"}
